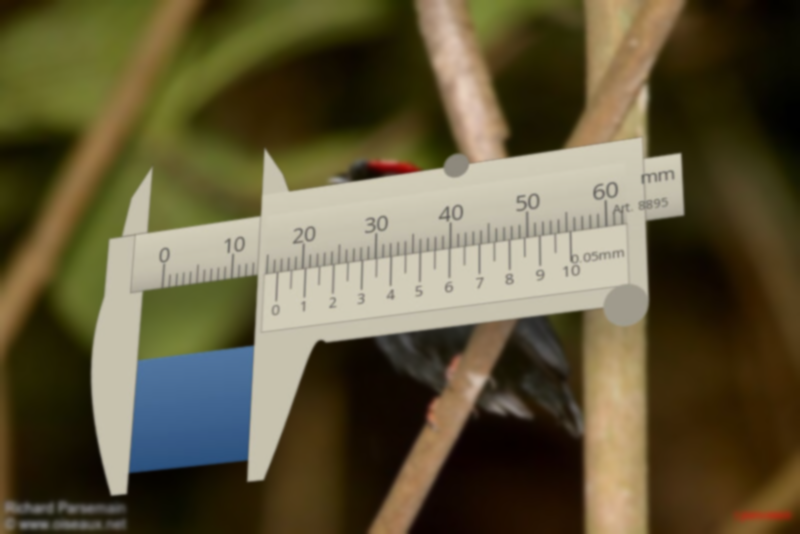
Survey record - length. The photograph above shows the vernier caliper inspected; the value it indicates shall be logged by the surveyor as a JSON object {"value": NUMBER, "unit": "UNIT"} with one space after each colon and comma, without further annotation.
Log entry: {"value": 16.5, "unit": "mm"}
